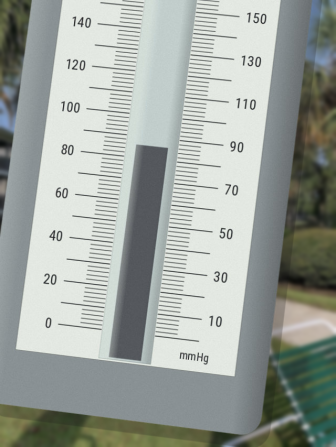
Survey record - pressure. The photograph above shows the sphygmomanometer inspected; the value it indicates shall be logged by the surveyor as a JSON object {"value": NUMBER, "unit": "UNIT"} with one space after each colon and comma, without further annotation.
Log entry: {"value": 86, "unit": "mmHg"}
